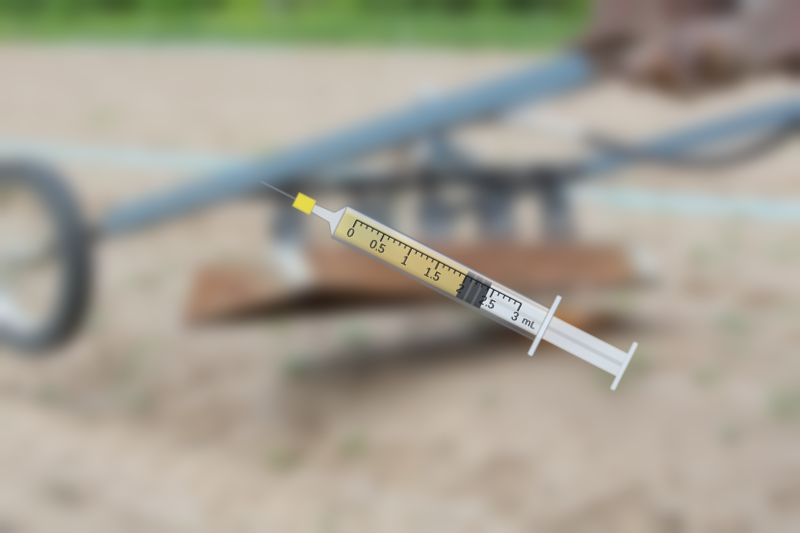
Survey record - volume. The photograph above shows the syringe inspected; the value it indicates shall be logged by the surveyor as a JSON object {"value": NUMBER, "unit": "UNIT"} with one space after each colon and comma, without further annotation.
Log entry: {"value": 2, "unit": "mL"}
